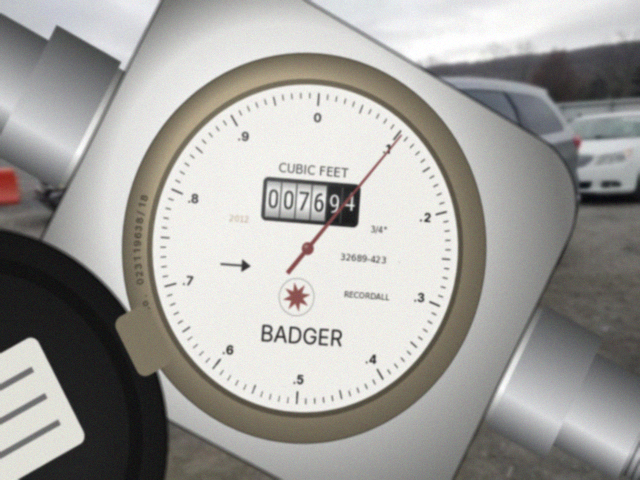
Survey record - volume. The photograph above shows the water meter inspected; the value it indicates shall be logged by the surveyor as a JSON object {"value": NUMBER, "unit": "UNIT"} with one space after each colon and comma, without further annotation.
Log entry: {"value": 7694.10, "unit": "ft³"}
